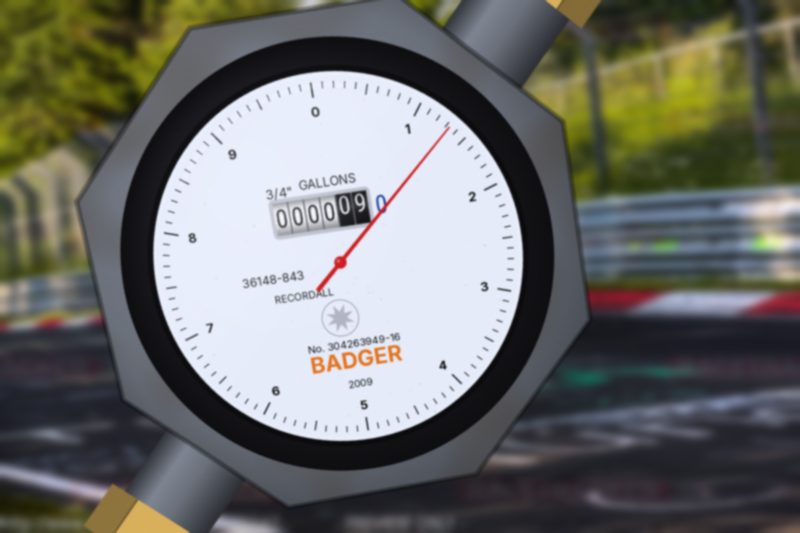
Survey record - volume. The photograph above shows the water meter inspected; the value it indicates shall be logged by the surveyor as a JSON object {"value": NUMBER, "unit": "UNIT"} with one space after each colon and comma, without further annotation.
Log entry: {"value": 91.3, "unit": "gal"}
